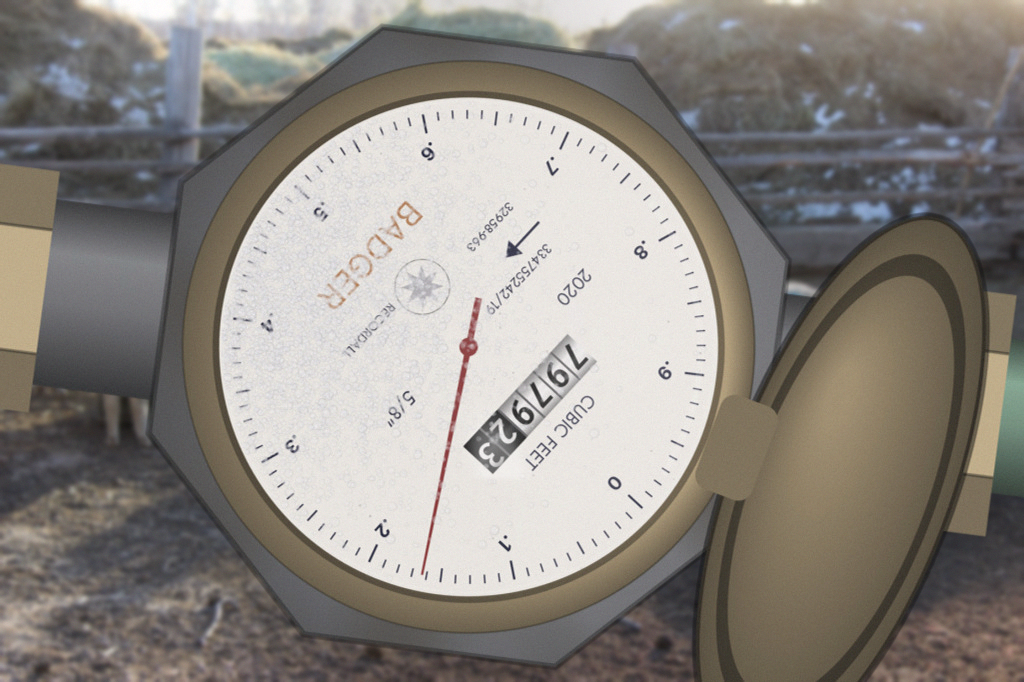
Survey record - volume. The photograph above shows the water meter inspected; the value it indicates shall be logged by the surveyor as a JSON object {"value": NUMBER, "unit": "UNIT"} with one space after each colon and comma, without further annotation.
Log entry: {"value": 797923.16, "unit": "ft³"}
